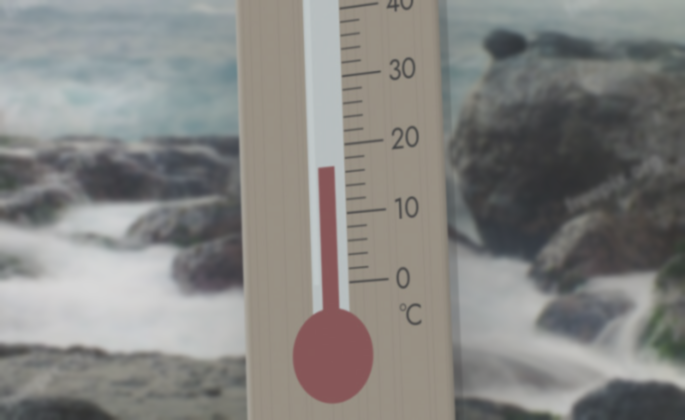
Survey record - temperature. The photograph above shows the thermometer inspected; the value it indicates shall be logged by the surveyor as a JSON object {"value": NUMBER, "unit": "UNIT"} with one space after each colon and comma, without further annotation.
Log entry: {"value": 17, "unit": "°C"}
